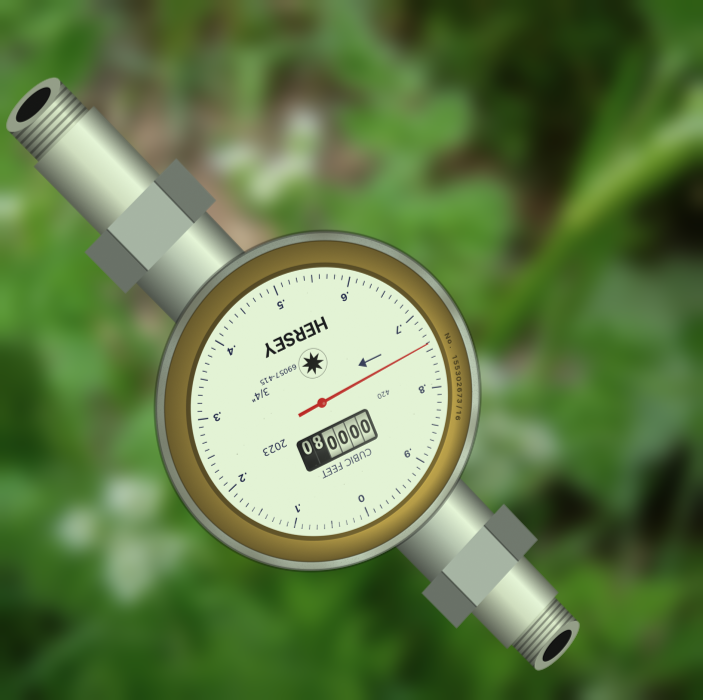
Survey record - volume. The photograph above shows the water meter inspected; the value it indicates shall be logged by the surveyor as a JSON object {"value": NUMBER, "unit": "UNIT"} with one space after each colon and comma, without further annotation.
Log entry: {"value": 79.74, "unit": "ft³"}
